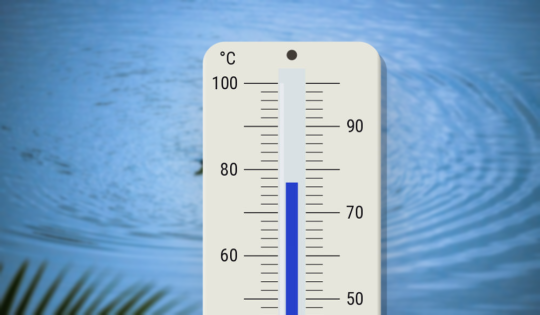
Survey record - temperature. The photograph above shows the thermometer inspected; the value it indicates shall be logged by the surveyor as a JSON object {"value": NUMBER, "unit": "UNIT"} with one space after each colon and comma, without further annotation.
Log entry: {"value": 77, "unit": "°C"}
